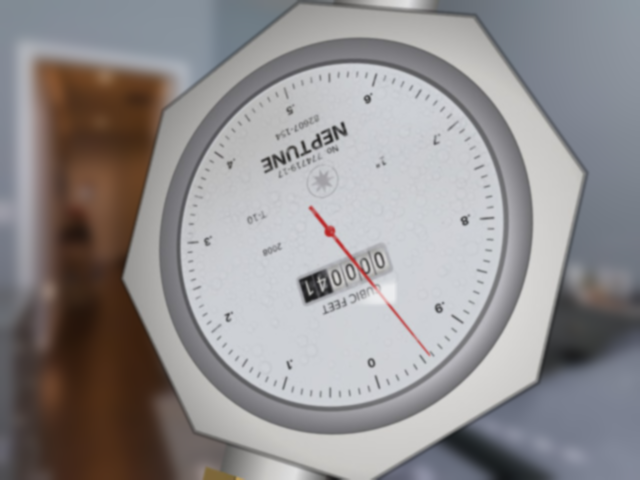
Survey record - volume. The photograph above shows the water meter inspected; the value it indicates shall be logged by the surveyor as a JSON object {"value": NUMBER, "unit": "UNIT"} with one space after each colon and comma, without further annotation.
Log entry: {"value": 40.94, "unit": "ft³"}
